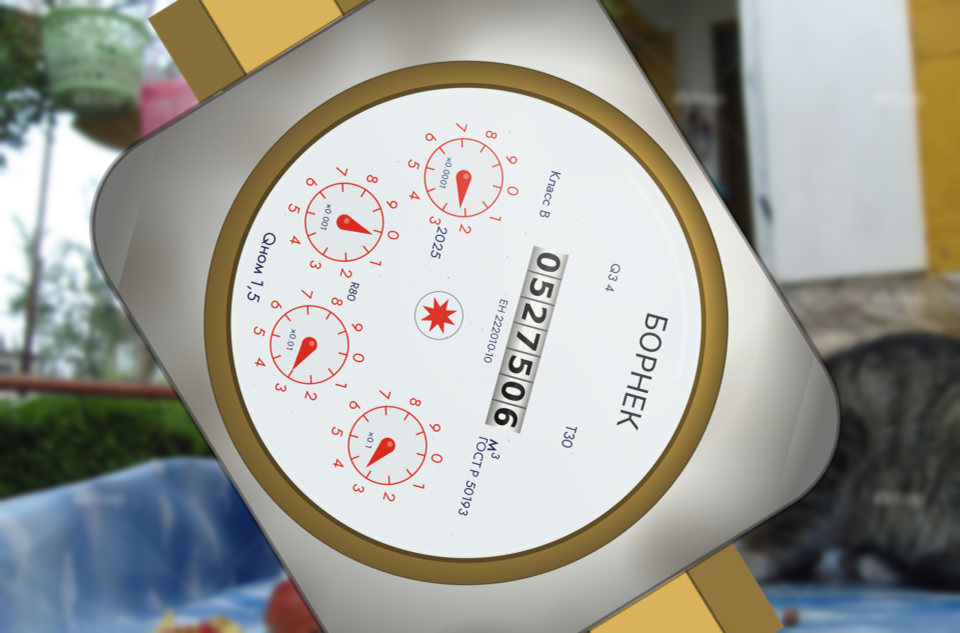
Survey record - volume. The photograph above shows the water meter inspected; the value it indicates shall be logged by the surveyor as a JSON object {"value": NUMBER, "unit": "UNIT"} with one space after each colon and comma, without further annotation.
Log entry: {"value": 527506.3302, "unit": "m³"}
